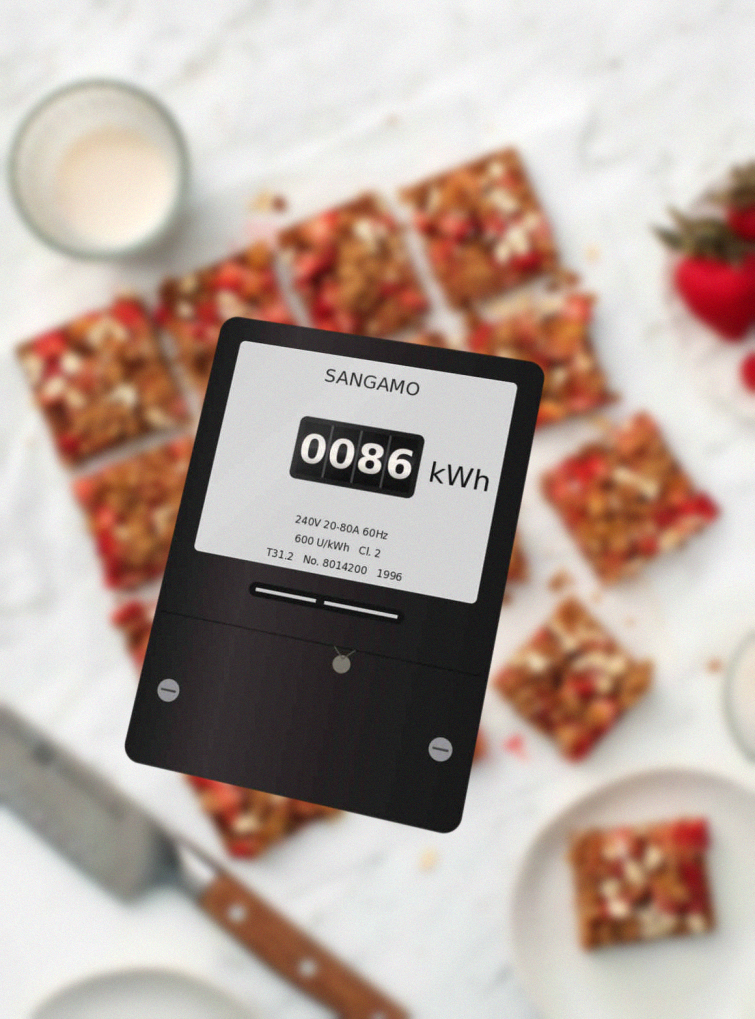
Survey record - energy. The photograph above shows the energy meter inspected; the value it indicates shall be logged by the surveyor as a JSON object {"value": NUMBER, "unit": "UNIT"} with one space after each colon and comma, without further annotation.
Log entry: {"value": 86, "unit": "kWh"}
